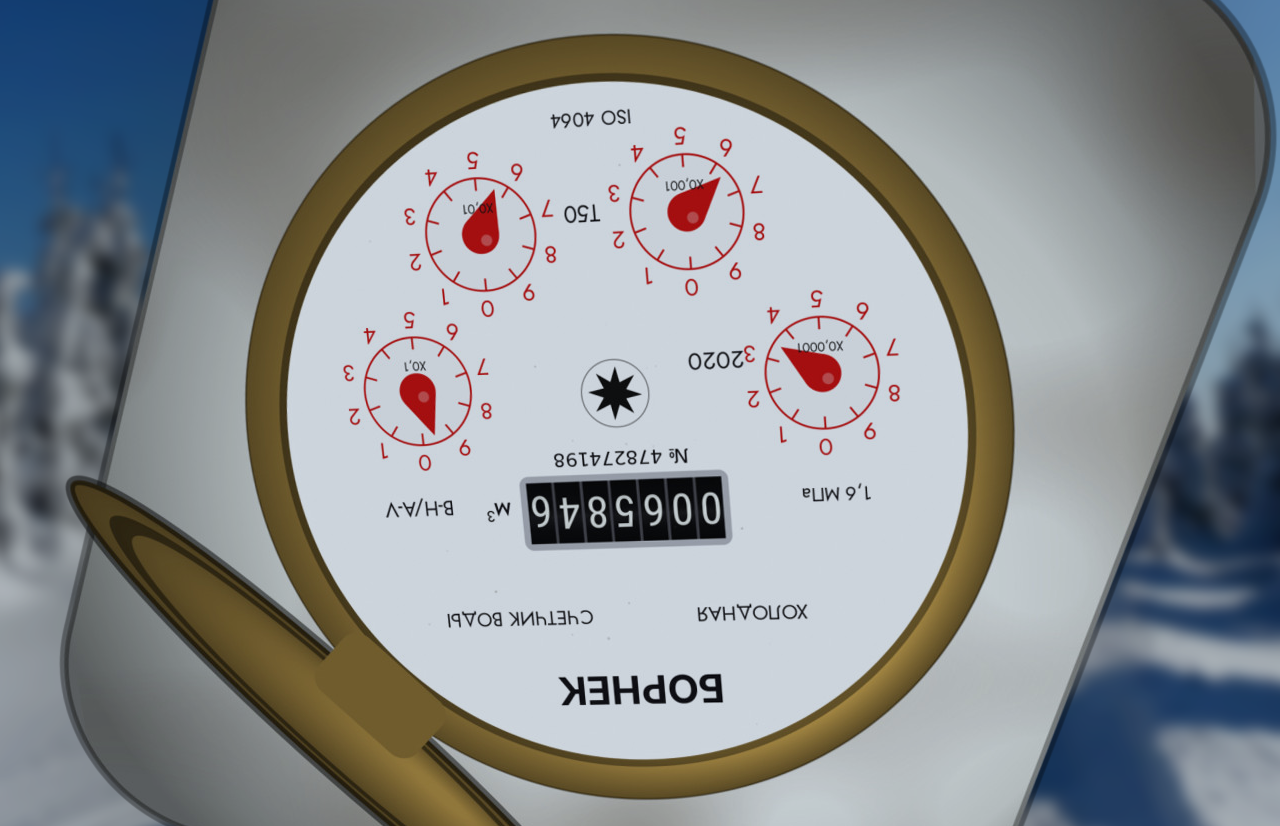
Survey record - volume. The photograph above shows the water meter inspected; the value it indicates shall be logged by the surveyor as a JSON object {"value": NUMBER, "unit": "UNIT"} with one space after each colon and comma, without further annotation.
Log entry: {"value": 65845.9563, "unit": "m³"}
